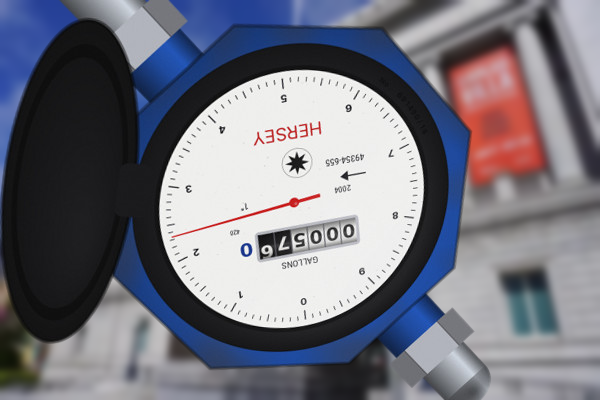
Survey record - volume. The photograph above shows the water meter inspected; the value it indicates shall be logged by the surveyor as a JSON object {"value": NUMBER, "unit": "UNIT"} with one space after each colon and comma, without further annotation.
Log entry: {"value": 5762.3, "unit": "gal"}
